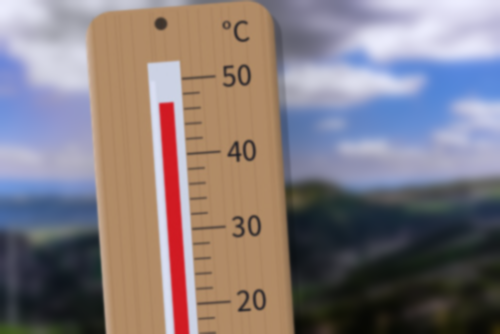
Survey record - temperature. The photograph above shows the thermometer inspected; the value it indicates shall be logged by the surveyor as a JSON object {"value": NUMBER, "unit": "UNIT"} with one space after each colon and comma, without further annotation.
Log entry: {"value": 47, "unit": "°C"}
